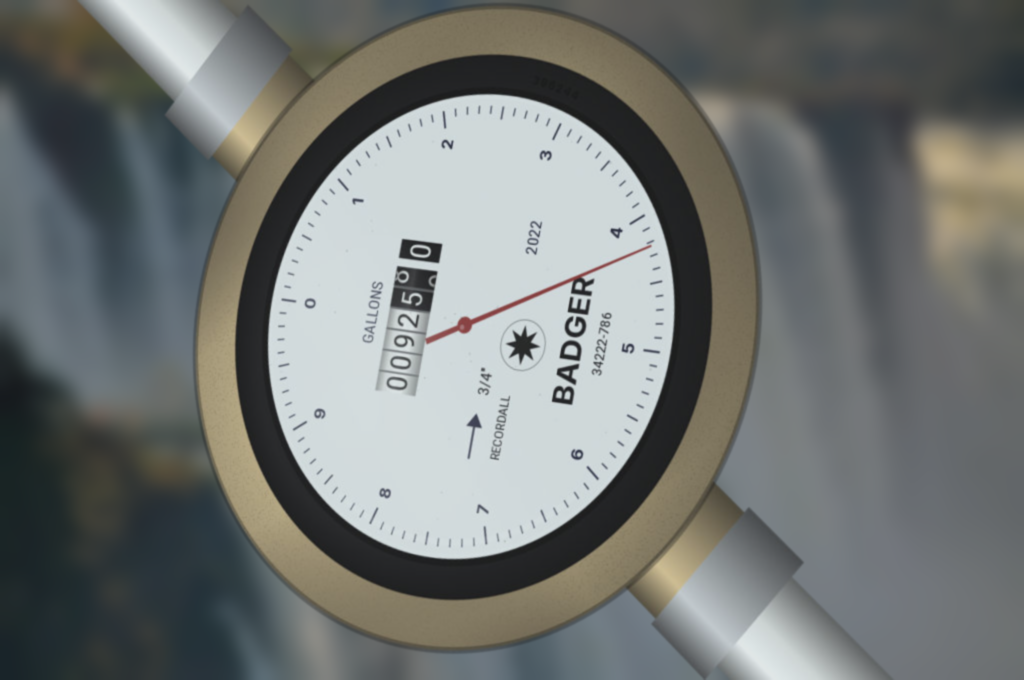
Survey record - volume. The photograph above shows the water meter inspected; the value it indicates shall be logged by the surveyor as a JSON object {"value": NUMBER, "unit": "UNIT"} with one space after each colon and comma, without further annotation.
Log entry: {"value": 92584.2, "unit": "gal"}
